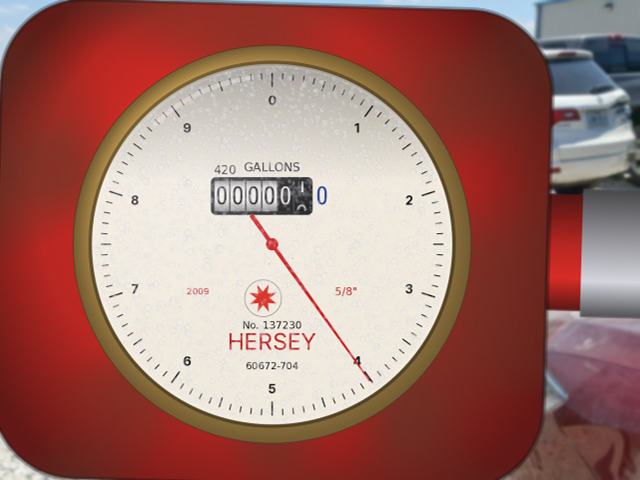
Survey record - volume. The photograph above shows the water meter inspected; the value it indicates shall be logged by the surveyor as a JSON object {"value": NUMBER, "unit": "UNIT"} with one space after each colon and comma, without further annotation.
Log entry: {"value": 14.0, "unit": "gal"}
